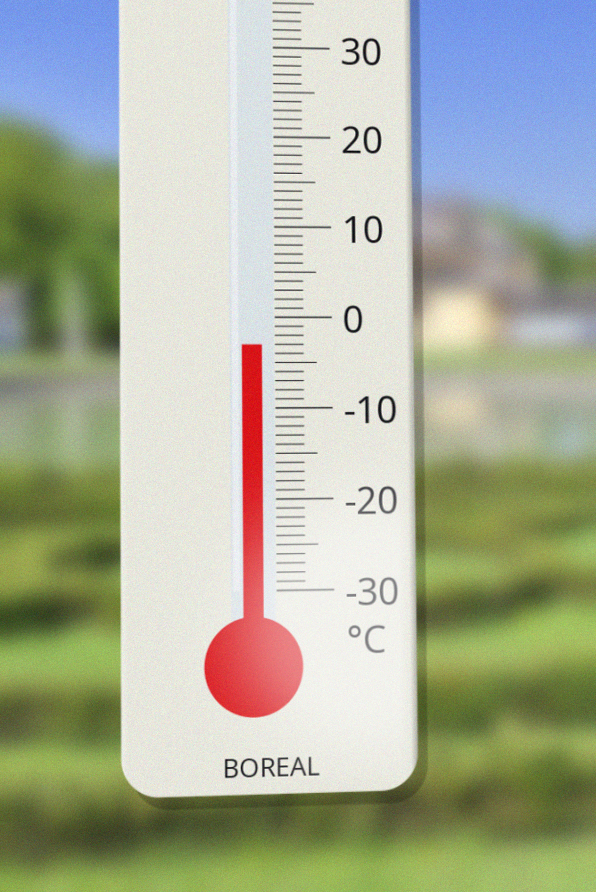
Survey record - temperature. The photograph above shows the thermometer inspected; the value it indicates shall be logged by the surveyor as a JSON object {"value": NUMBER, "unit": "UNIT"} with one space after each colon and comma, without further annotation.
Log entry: {"value": -3, "unit": "°C"}
